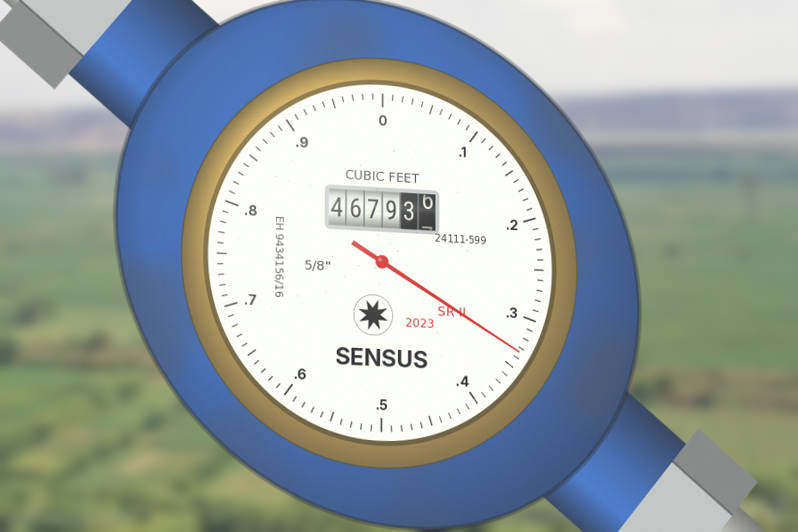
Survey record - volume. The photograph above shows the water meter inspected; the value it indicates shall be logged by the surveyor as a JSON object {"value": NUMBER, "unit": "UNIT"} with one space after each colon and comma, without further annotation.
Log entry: {"value": 467936.33, "unit": "ft³"}
